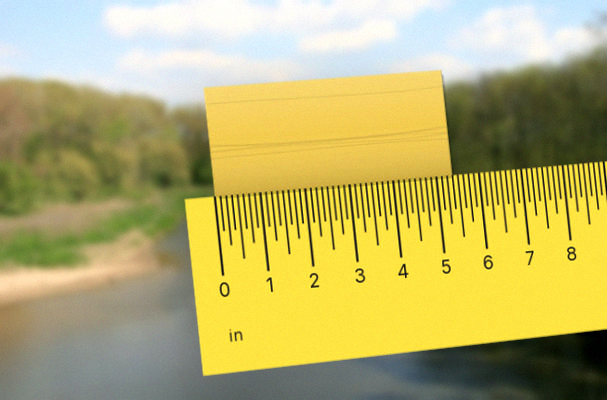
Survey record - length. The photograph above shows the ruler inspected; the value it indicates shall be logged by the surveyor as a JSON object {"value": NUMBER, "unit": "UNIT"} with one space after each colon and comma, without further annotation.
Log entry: {"value": 5.375, "unit": "in"}
